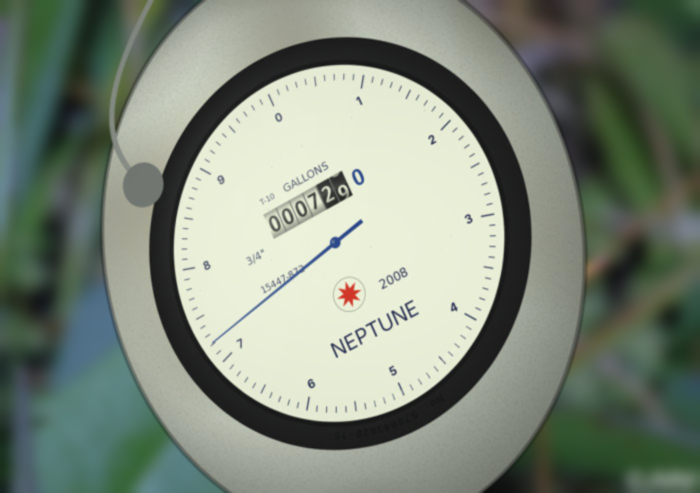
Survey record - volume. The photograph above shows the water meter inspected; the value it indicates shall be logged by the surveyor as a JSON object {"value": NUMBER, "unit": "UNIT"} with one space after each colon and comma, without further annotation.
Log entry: {"value": 7287.2, "unit": "gal"}
